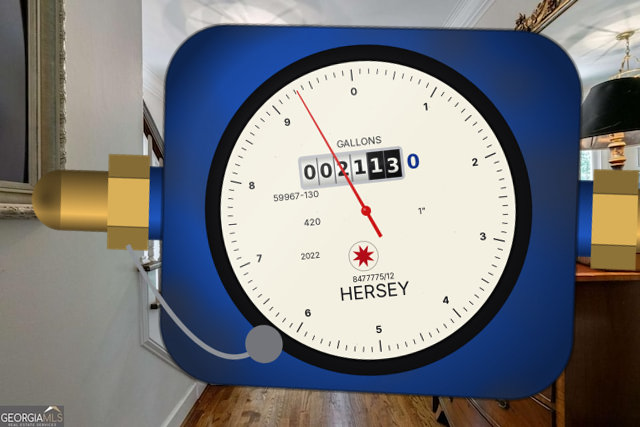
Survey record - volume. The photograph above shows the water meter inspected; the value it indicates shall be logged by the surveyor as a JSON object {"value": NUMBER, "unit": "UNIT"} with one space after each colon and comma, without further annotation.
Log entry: {"value": 21129.3, "unit": "gal"}
